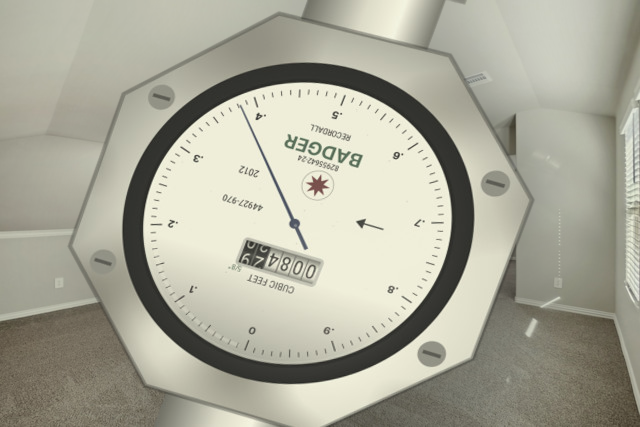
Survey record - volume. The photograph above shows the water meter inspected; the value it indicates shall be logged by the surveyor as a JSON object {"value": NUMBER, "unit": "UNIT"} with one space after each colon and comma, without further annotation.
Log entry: {"value": 8429.38, "unit": "ft³"}
